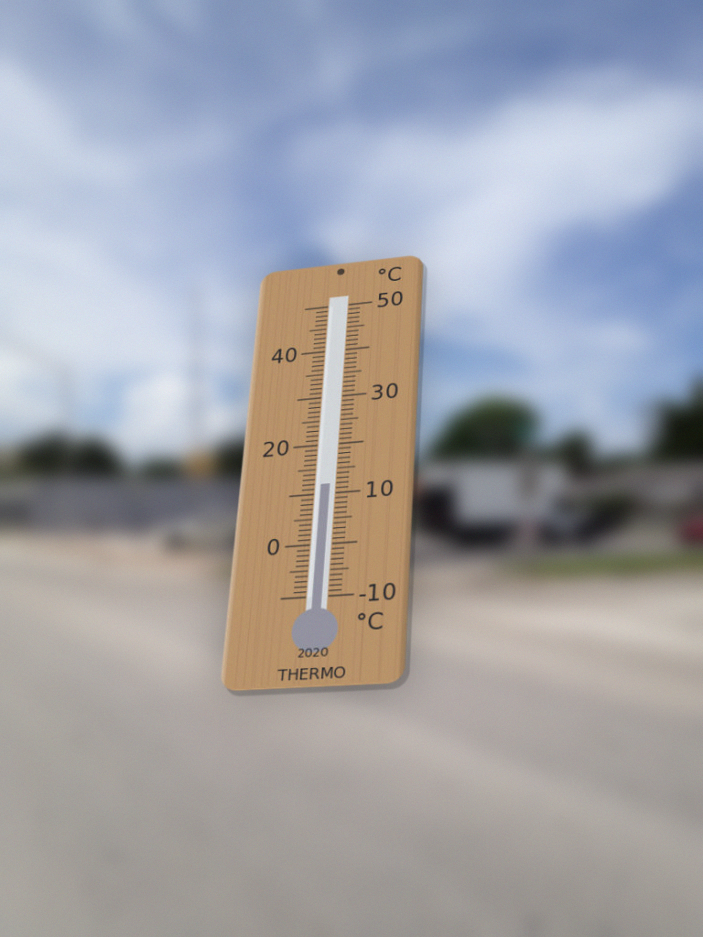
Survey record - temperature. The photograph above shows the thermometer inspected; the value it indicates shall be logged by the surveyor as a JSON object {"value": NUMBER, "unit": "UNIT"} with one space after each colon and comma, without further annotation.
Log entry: {"value": 12, "unit": "°C"}
